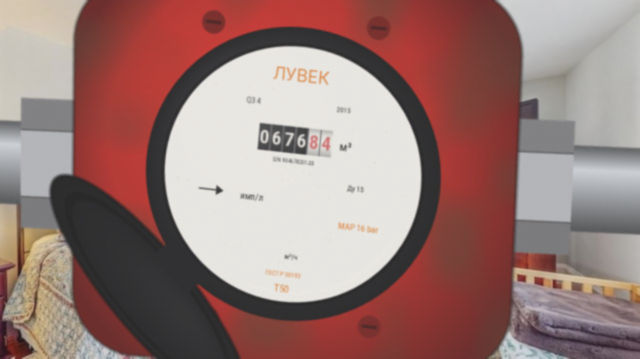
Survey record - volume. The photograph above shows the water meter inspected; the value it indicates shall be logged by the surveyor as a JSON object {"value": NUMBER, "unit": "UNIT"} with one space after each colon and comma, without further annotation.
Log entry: {"value": 676.84, "unit": "m³"}
